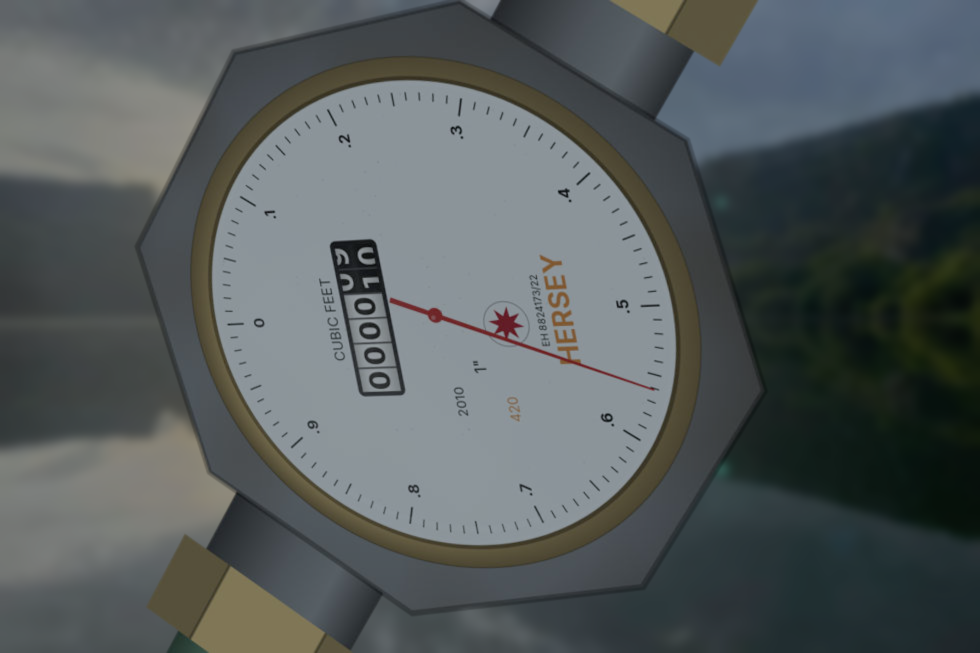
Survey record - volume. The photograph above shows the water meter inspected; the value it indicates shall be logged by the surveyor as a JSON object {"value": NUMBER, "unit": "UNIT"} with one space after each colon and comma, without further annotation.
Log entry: {"value": 9.56, "unit": "ft³"}
